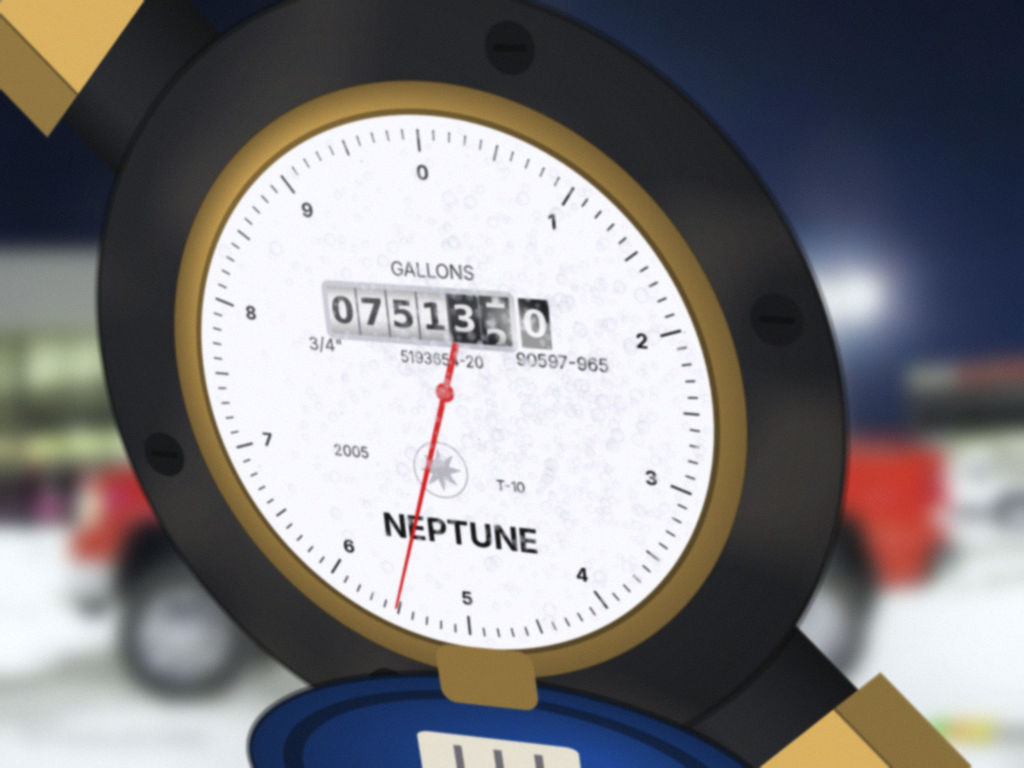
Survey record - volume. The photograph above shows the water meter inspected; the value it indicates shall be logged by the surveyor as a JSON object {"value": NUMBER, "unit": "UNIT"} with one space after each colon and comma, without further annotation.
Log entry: {"value": 751315.5, "unit": "gal"}
